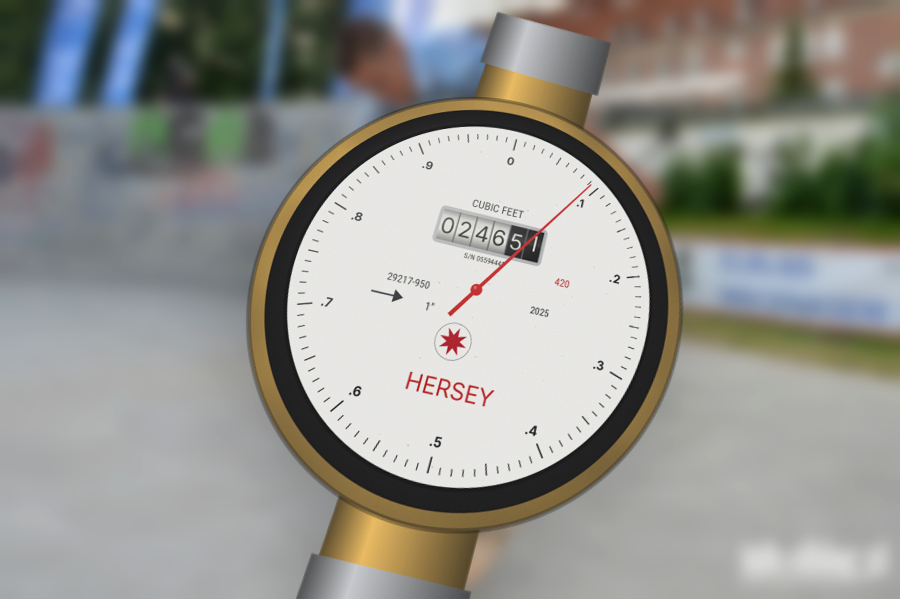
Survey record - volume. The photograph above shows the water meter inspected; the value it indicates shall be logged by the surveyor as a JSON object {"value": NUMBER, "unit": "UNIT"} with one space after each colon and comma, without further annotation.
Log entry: {"value": 24651.09, "unit": "ft³"}
